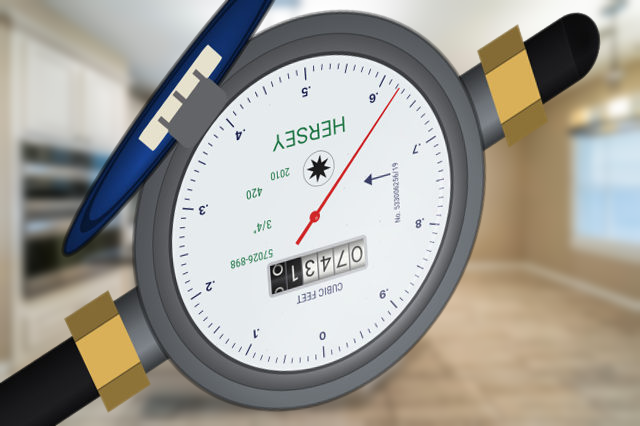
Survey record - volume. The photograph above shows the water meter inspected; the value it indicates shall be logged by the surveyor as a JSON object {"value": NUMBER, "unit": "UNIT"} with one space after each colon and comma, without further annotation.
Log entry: {"value": 74318.62, "unit": "ft³"}
